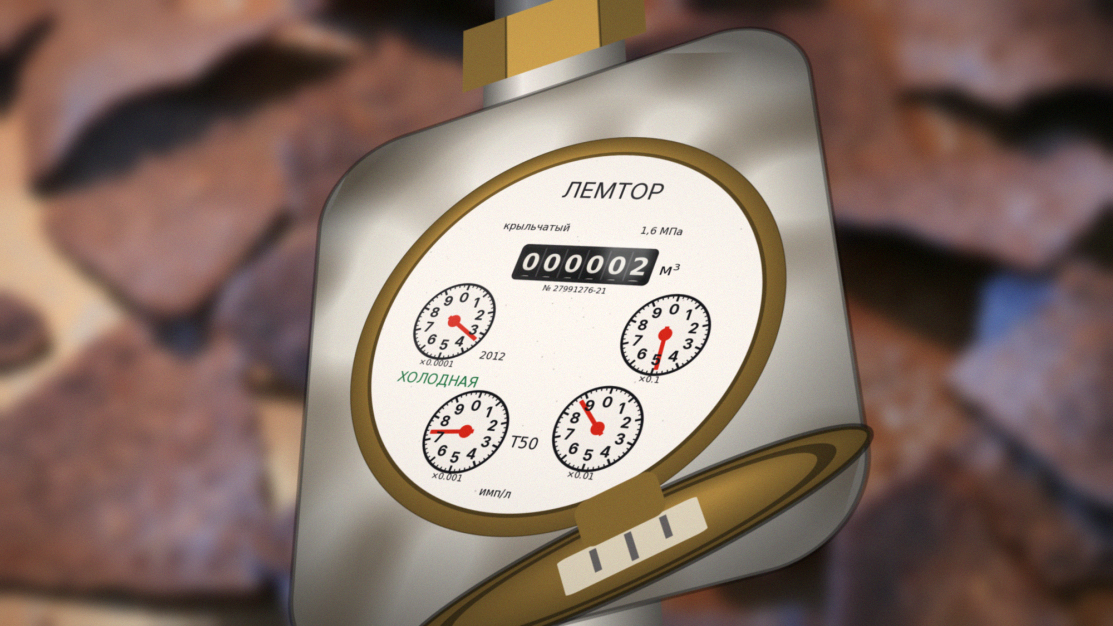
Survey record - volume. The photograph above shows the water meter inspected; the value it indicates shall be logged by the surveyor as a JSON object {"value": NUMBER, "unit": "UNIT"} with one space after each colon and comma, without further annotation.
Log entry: {"value": 2.4873, "unit": "m³"}
